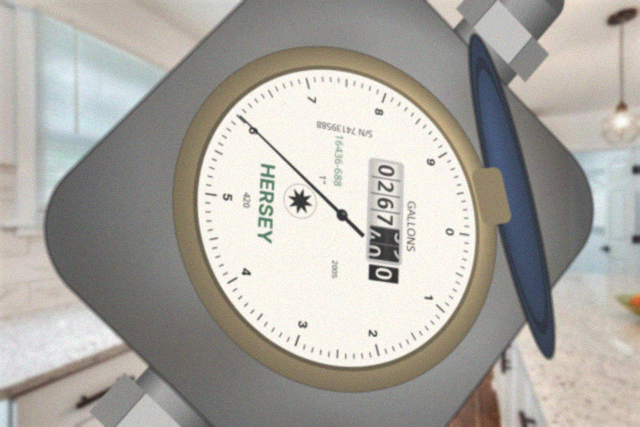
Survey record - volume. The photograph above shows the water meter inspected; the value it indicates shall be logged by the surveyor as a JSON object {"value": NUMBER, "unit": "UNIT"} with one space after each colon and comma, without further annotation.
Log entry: {"value": 267396.0, "unit": "gal"}
